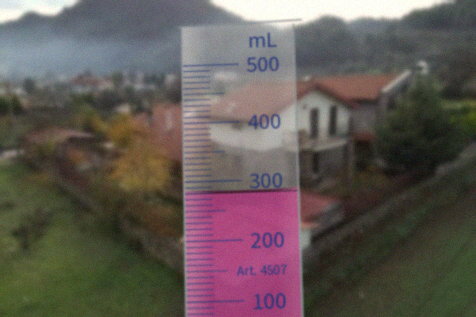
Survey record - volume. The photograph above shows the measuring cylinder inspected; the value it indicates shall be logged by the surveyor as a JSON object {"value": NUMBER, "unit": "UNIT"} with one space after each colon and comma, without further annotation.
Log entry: {"value": 280, "unit": "mL"}
